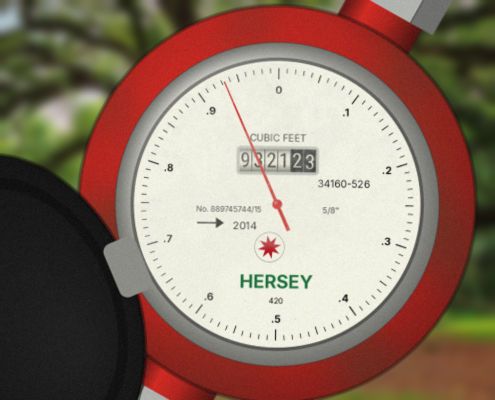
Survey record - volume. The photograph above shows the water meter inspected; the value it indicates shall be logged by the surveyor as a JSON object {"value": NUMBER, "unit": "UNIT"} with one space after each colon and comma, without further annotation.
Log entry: {"value": 932122.93, "unit": "ft³"}
